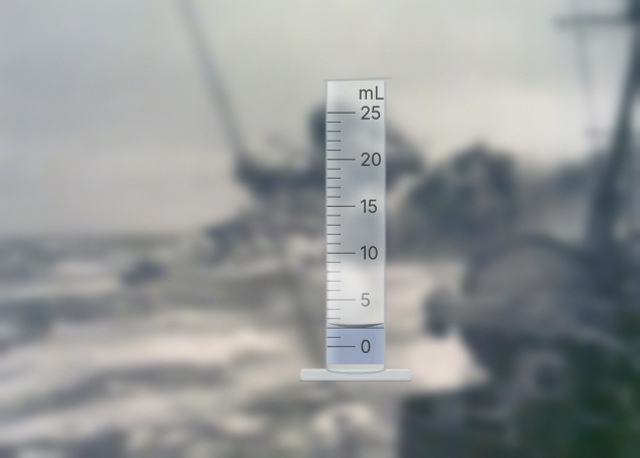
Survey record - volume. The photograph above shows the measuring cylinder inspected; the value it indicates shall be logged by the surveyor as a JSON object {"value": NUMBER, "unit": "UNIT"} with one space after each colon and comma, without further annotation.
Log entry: {"value": 2, "unit": "mL"}
